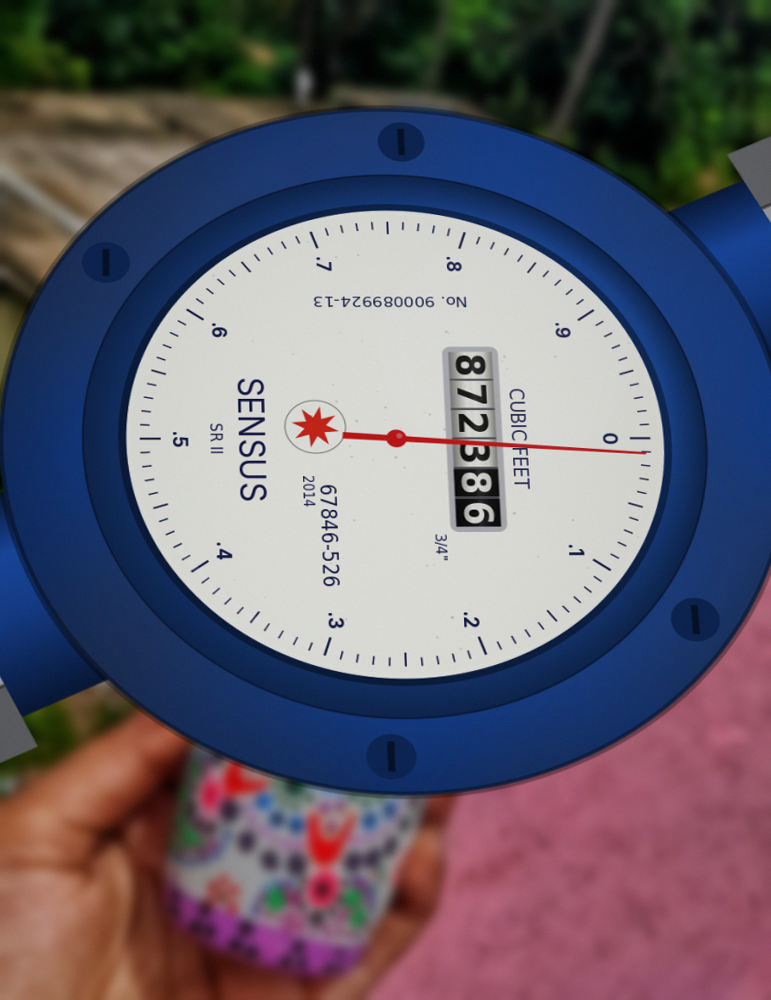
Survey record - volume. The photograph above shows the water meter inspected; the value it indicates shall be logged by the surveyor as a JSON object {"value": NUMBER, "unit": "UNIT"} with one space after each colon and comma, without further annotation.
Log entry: {"value": 872386.01, "unit": "ft³"}
